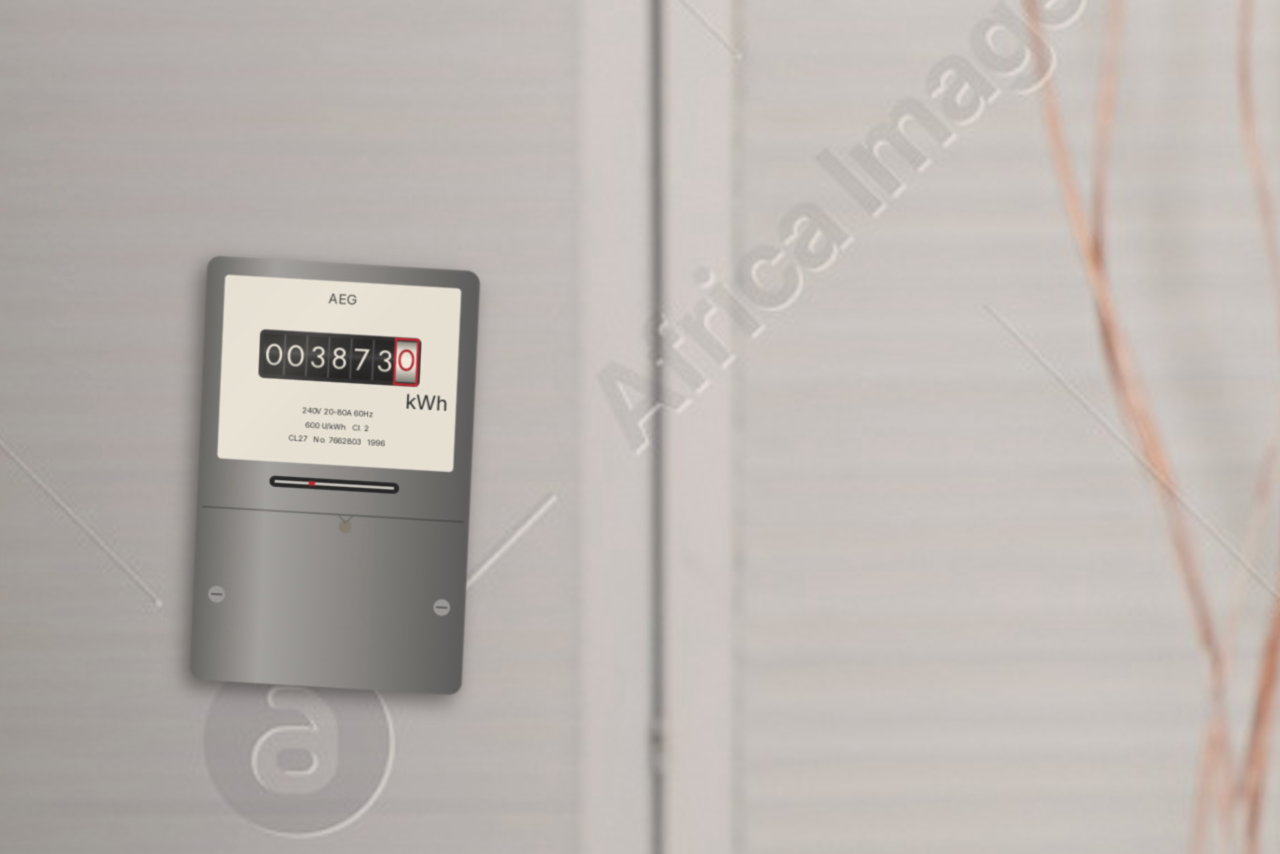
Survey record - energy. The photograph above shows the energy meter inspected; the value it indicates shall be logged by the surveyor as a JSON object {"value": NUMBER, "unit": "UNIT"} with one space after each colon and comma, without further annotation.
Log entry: {"value": 3873.0, "unit": "kWh"}
